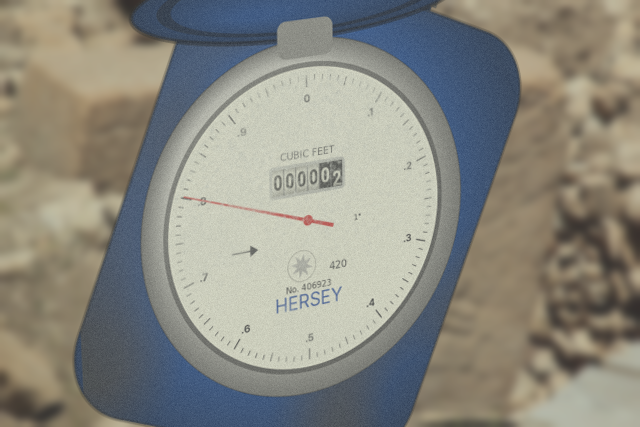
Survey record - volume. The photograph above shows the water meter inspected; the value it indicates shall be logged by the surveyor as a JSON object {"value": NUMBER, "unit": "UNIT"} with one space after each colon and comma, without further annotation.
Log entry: {"value": 1.80, "unit": "ft³"}
